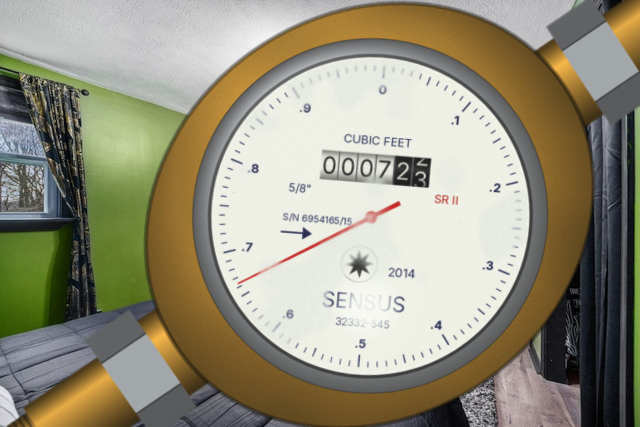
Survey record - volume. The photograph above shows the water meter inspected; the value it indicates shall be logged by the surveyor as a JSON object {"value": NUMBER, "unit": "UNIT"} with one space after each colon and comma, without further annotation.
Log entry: {"value": 722.66, "unit": "ft³"}
